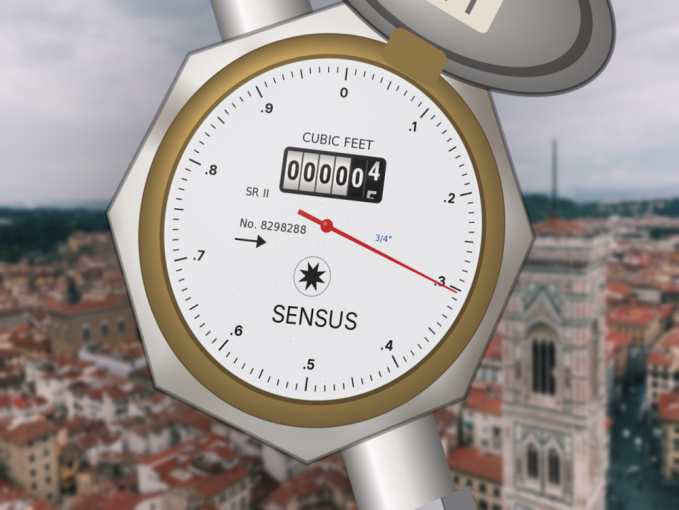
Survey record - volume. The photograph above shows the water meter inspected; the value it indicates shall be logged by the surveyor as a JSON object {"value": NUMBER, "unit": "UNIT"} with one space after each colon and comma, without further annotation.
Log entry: {"value": 4.30, "unit": "ft³"}
